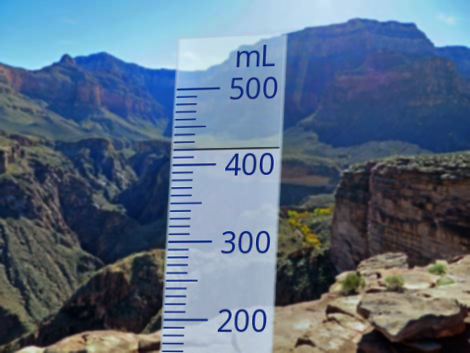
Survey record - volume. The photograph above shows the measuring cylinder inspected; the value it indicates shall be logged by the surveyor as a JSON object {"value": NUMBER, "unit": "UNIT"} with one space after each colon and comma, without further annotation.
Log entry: {"value": 420, "unit": "mL"}
